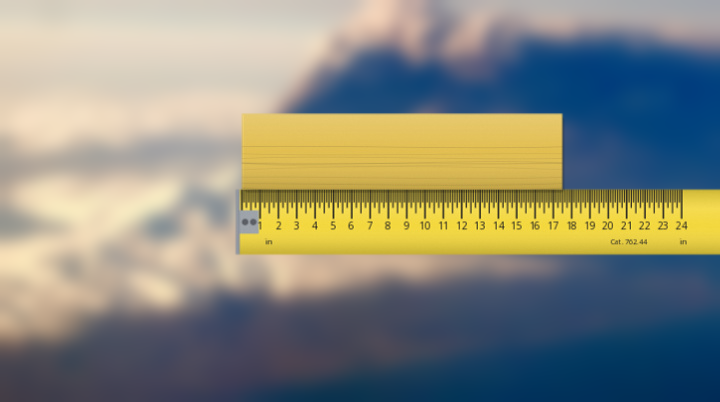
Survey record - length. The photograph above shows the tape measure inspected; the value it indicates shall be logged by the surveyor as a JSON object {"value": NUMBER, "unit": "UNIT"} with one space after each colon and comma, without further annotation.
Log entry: {"value": 17.5, "unit": "in"}
